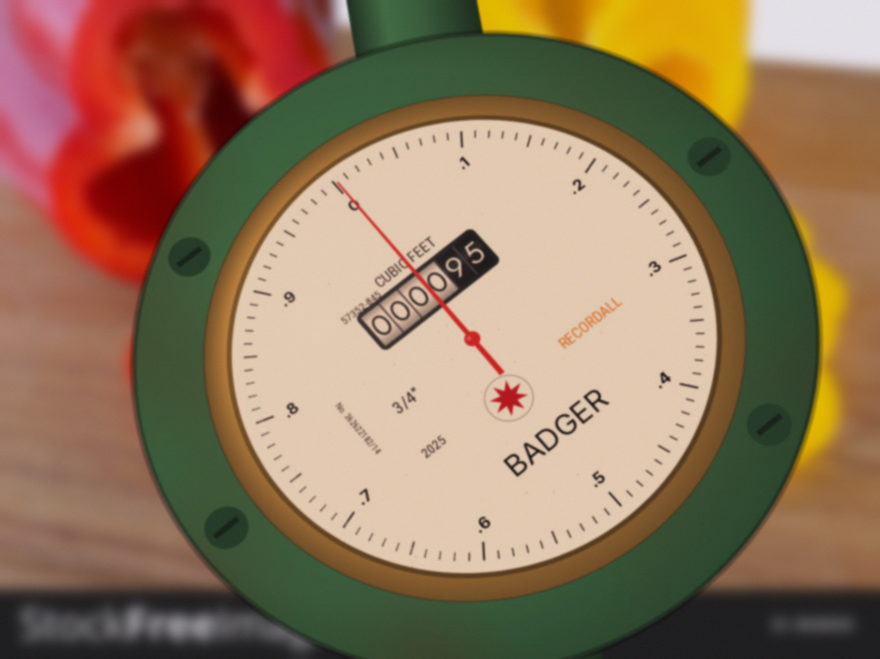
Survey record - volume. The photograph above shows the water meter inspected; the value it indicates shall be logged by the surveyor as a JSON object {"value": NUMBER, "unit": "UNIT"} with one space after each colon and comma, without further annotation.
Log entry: {"value": 95.00, "unit": "ft³"}
